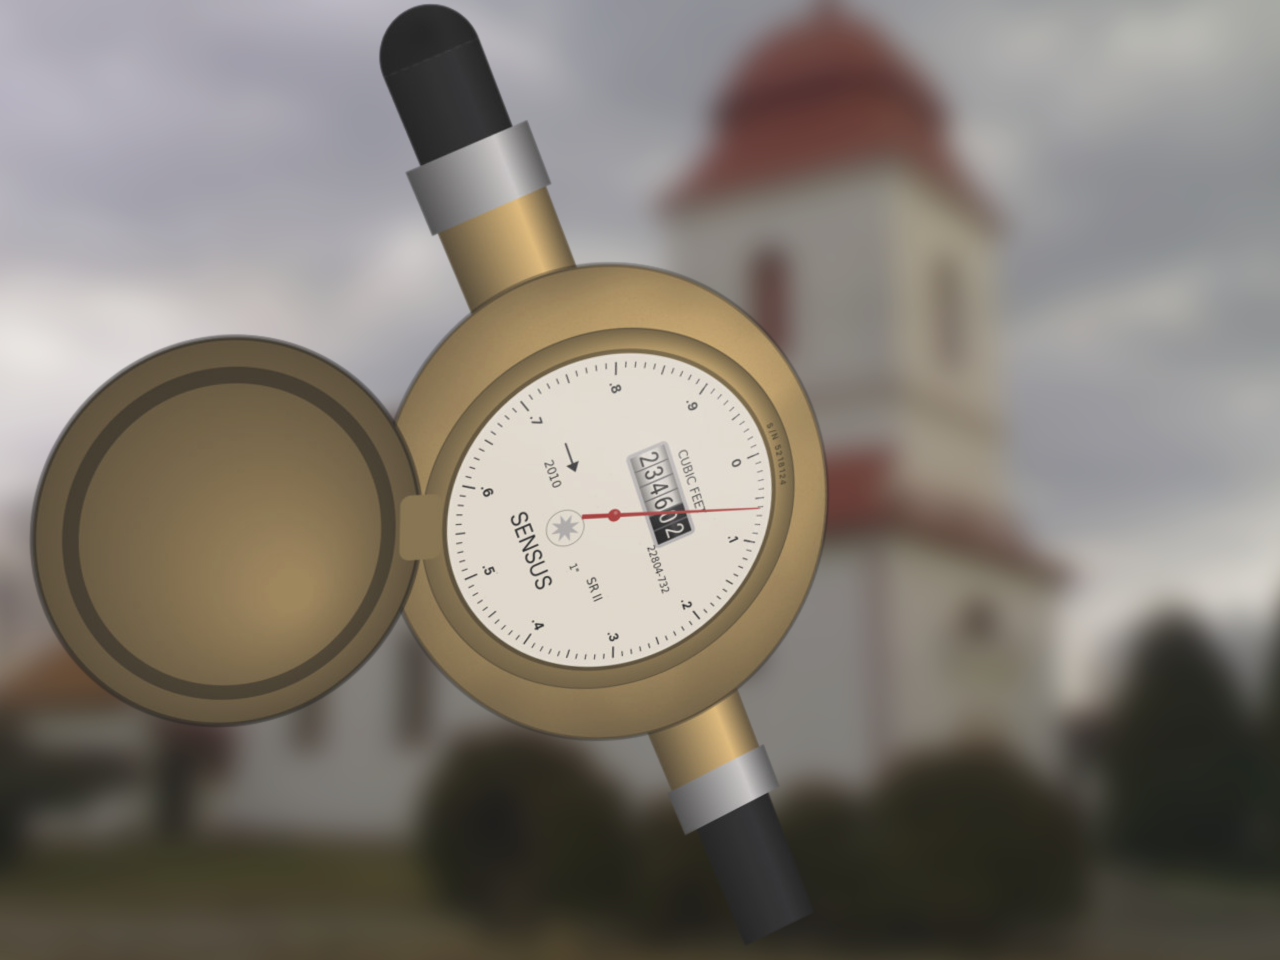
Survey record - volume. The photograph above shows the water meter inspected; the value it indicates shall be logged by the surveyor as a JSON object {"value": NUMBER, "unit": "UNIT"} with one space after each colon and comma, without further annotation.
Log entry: {"value": 234602.06, "unit": "ft³"}
